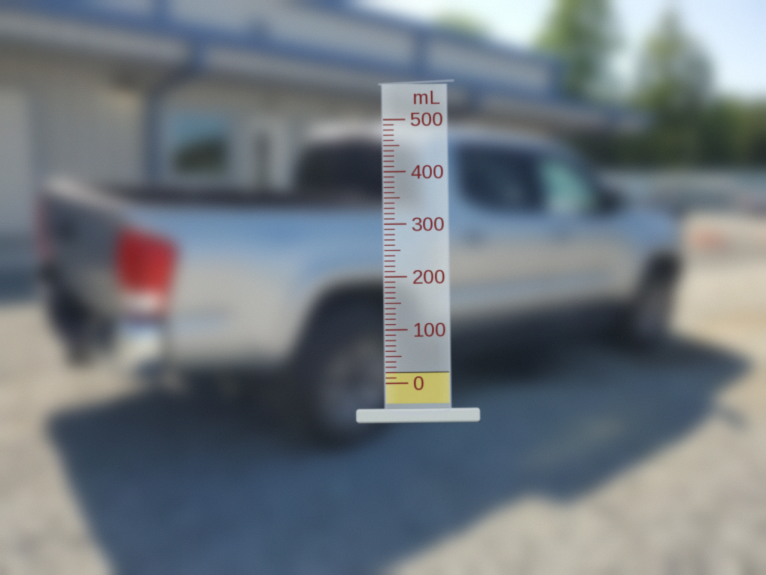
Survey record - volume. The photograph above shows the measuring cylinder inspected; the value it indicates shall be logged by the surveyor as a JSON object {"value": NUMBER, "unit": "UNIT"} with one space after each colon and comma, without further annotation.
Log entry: {"value": 20, "unit": "mL"}
